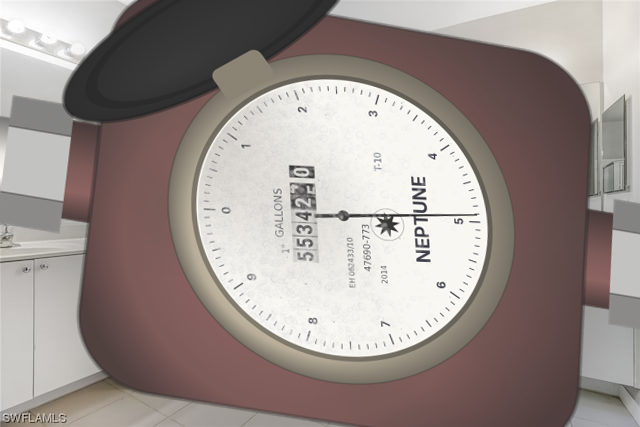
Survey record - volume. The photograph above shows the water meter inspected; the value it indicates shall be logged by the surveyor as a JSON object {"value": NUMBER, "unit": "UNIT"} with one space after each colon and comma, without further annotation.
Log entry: {"value": 5534244.9, "unit": "gal"}
